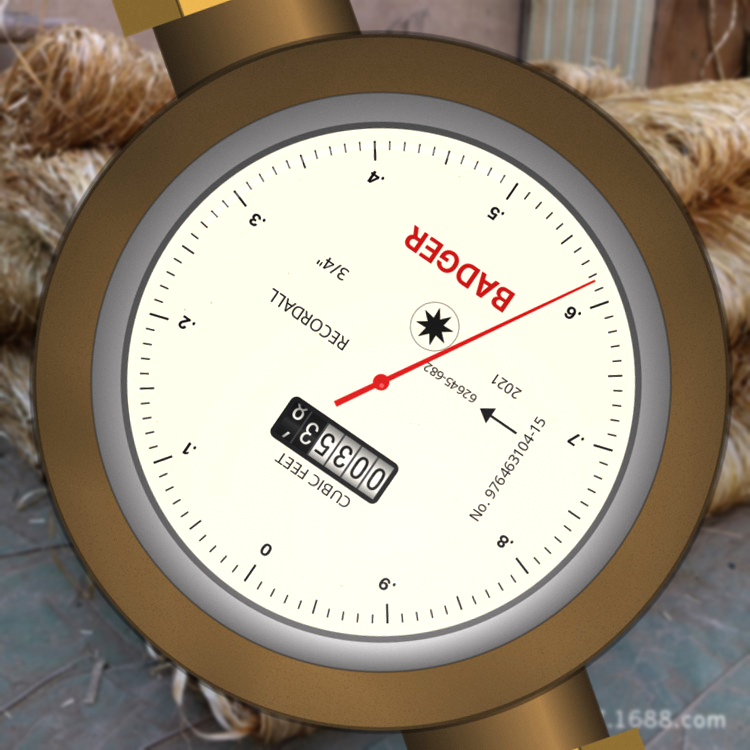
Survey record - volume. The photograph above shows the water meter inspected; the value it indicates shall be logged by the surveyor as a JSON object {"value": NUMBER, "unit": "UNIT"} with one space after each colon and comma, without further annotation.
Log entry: {"value": 3537.58, "unit": "ft³"}
